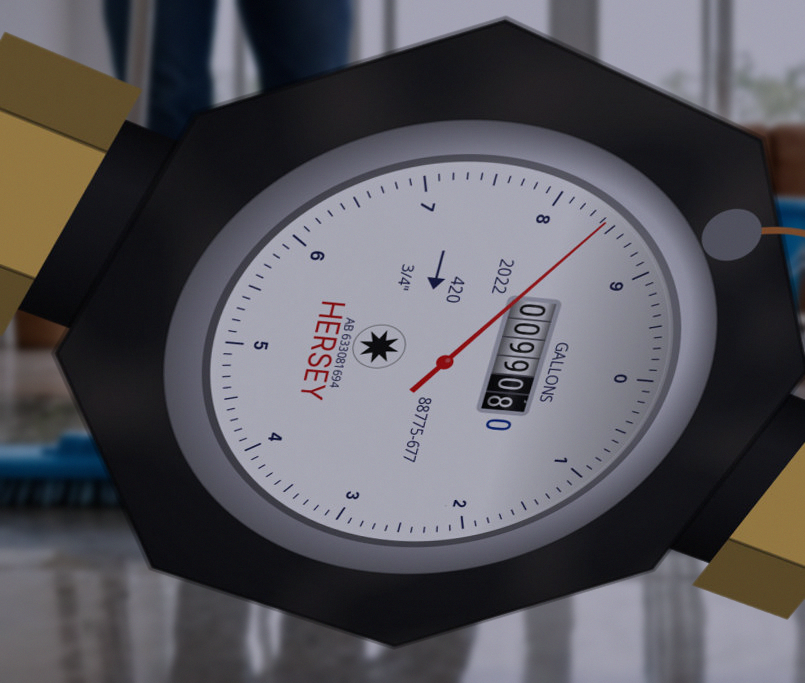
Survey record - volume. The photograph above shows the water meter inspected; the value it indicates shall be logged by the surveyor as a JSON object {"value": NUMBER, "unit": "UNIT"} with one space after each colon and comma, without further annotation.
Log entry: {"value": 99078.4, "unit": "gal"}
